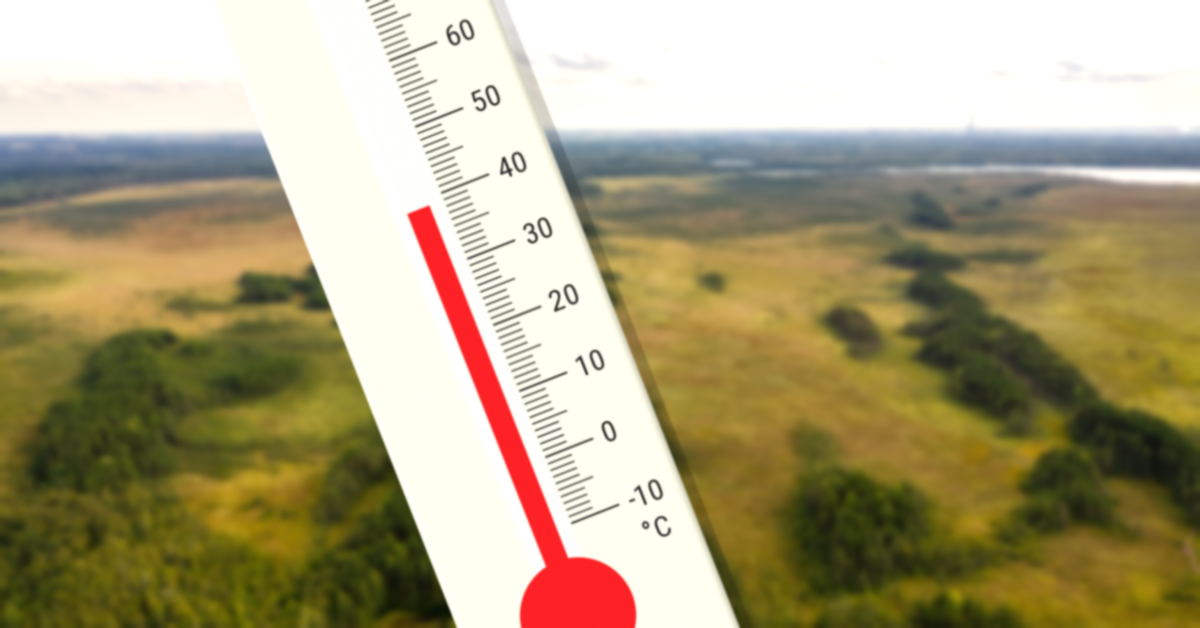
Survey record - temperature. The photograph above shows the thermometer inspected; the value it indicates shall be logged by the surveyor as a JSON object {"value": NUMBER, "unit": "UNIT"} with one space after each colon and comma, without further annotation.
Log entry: {"value": 39, "unit": "°C"}
